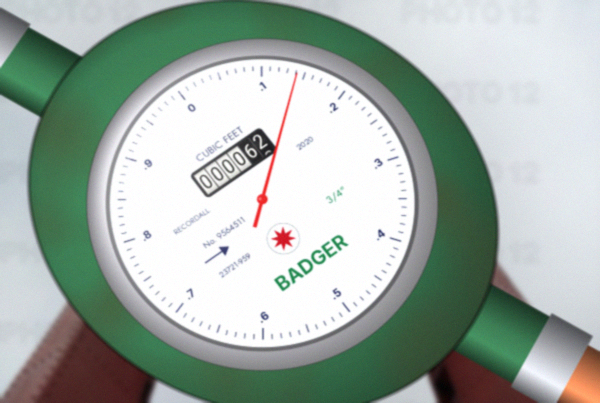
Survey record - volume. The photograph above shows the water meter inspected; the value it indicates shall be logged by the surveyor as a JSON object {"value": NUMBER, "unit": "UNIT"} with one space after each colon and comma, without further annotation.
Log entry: {"value": 62.14, "unit": "ft³"}
